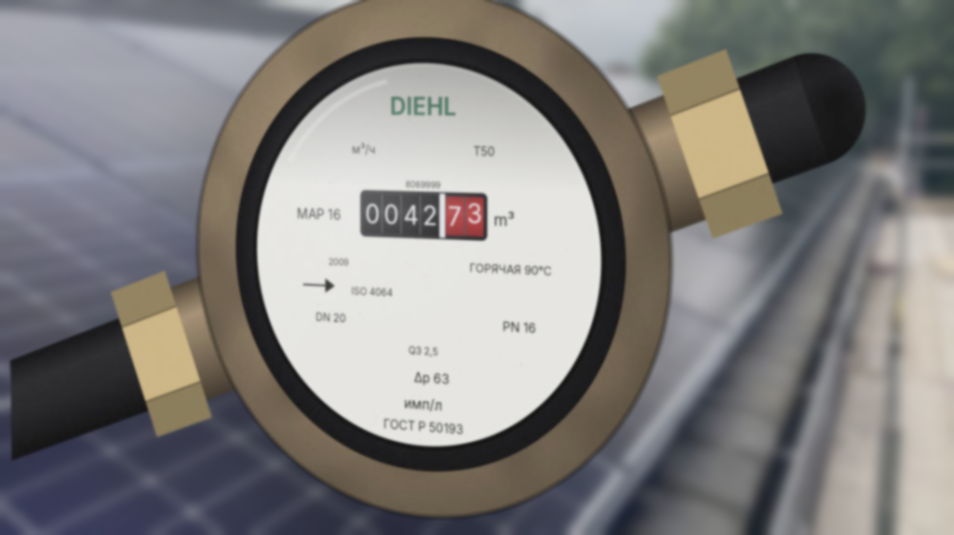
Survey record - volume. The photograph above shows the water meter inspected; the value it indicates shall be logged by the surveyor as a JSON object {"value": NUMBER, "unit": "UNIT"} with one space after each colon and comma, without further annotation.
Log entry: {"value": 42.73, "unit": "m³"}
